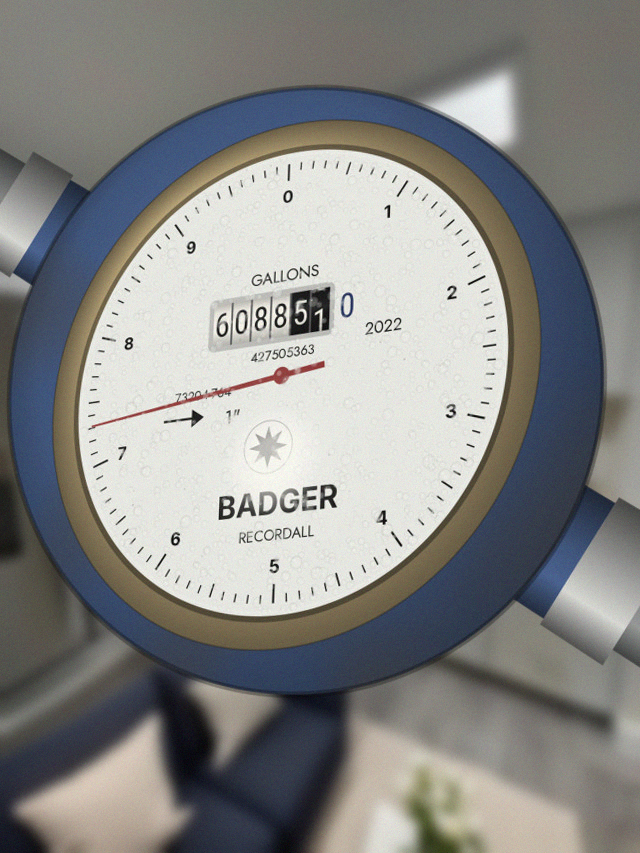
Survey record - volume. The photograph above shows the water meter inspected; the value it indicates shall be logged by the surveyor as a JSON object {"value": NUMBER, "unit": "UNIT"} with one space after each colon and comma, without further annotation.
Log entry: {"value": 6088507.3, "unit": "gal"}
